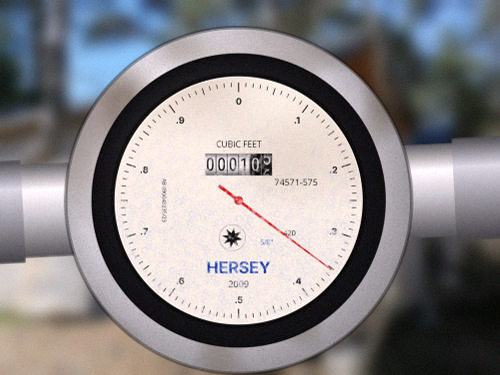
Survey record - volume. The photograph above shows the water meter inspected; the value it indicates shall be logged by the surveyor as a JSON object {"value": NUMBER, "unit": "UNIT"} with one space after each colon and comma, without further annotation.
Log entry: {"value": 105.35, "unit": "ft³"}
